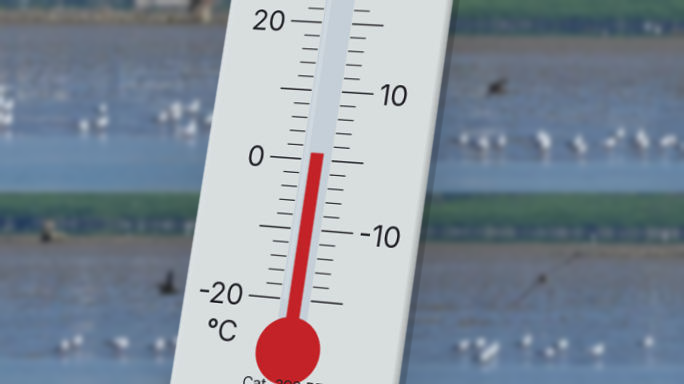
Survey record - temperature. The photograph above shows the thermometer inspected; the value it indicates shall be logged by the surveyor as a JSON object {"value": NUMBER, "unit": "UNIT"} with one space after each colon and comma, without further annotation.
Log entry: {"value": 1, "unit": "°C"}
